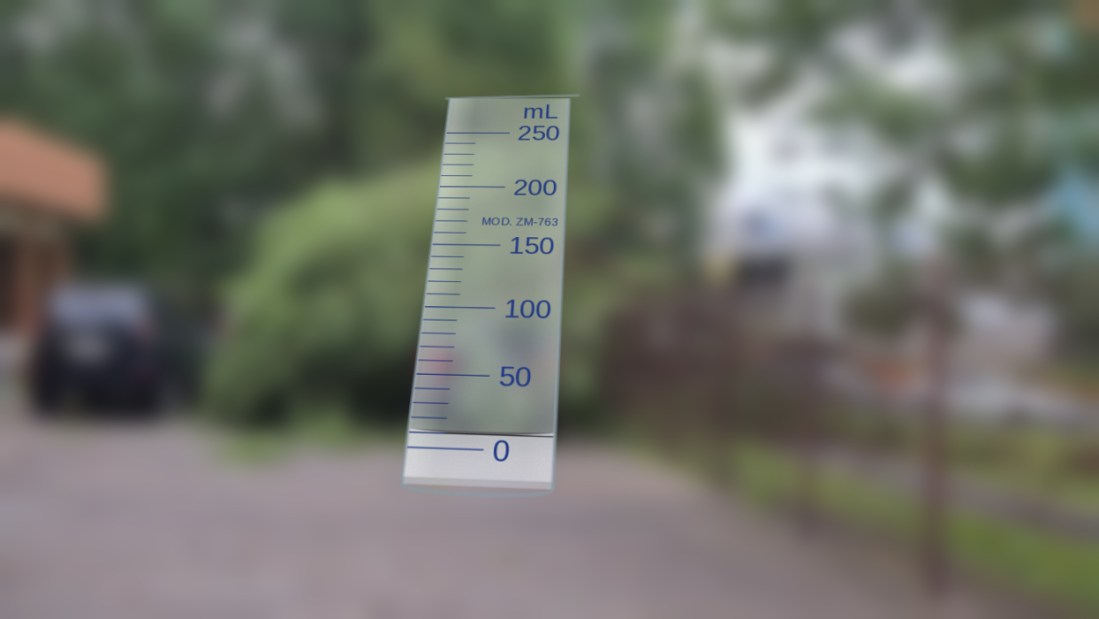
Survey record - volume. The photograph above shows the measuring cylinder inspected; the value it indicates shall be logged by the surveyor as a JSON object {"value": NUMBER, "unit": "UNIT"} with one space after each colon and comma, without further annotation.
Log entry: {"value": 10, "unit": "mL"}
